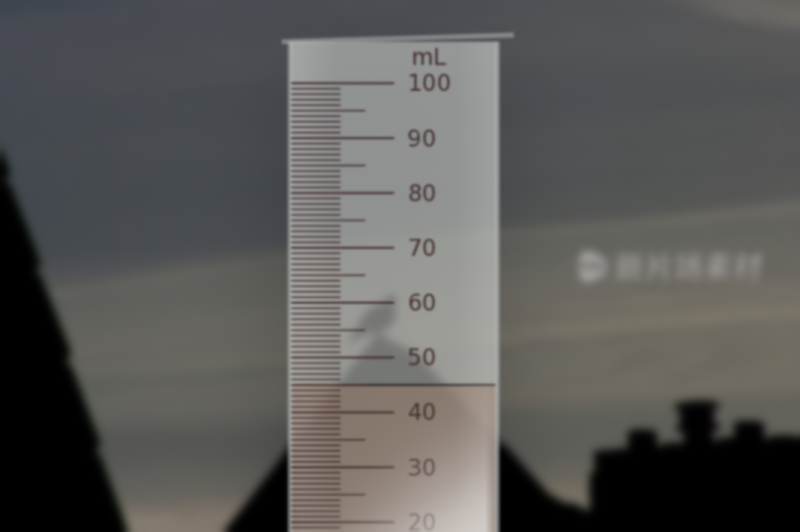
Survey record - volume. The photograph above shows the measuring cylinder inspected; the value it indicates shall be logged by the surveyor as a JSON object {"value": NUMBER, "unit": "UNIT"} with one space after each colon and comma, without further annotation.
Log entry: {"value": 45, "unit": "mL"}
